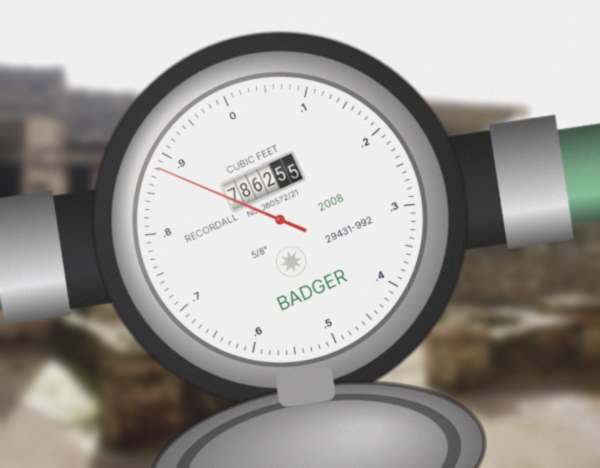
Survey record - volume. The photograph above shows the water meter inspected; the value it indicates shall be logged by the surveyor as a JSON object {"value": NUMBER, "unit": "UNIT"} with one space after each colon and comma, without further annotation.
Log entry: {"value": 786254.88, "unit": "ft³"}
